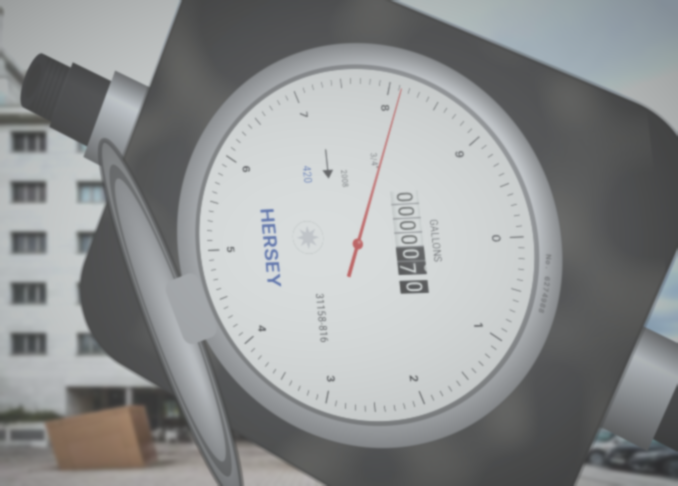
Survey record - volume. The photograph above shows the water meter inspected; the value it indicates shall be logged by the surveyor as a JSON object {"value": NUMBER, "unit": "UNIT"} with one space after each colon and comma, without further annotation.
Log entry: {"value": 68.1, "unit": "gal"}
